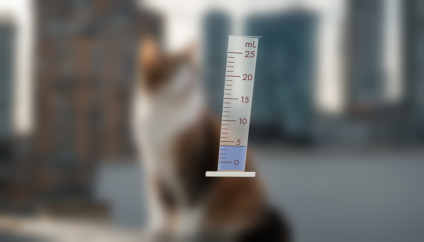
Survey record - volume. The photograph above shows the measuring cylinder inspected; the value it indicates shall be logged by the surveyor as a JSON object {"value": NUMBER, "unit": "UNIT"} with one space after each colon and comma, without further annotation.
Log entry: {"value": 4, "unit": "mL"}
